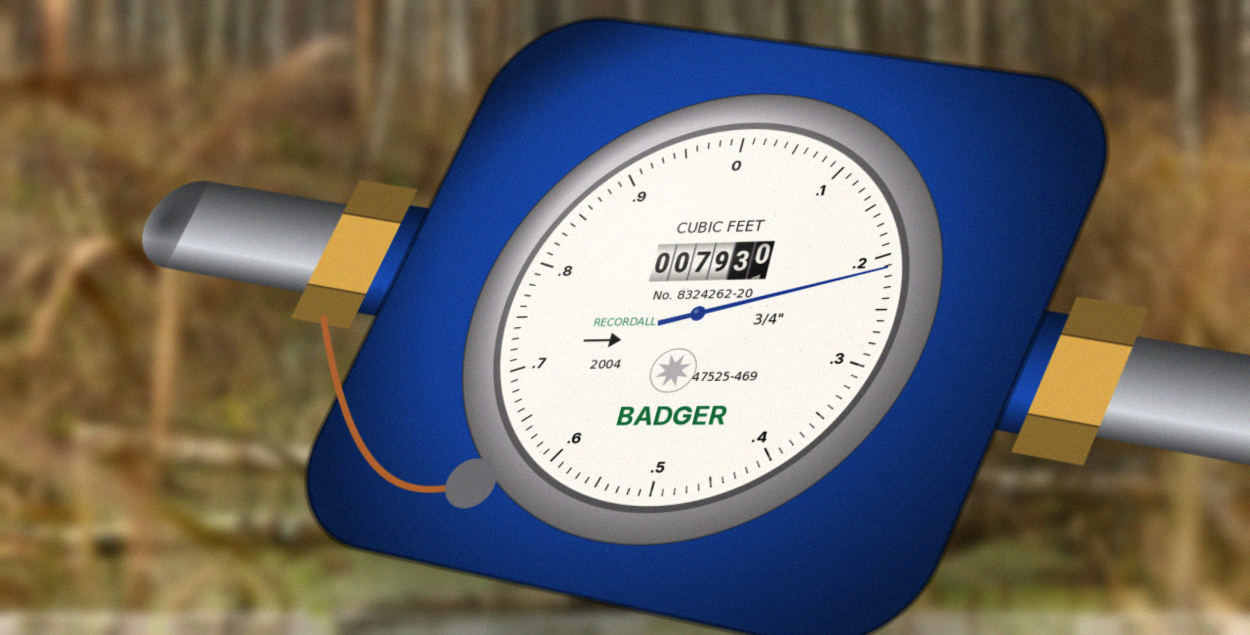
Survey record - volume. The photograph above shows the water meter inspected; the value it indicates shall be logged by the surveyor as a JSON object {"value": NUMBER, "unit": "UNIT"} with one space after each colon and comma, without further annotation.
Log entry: {"value": 7930.21, "unit": "ft³"}
